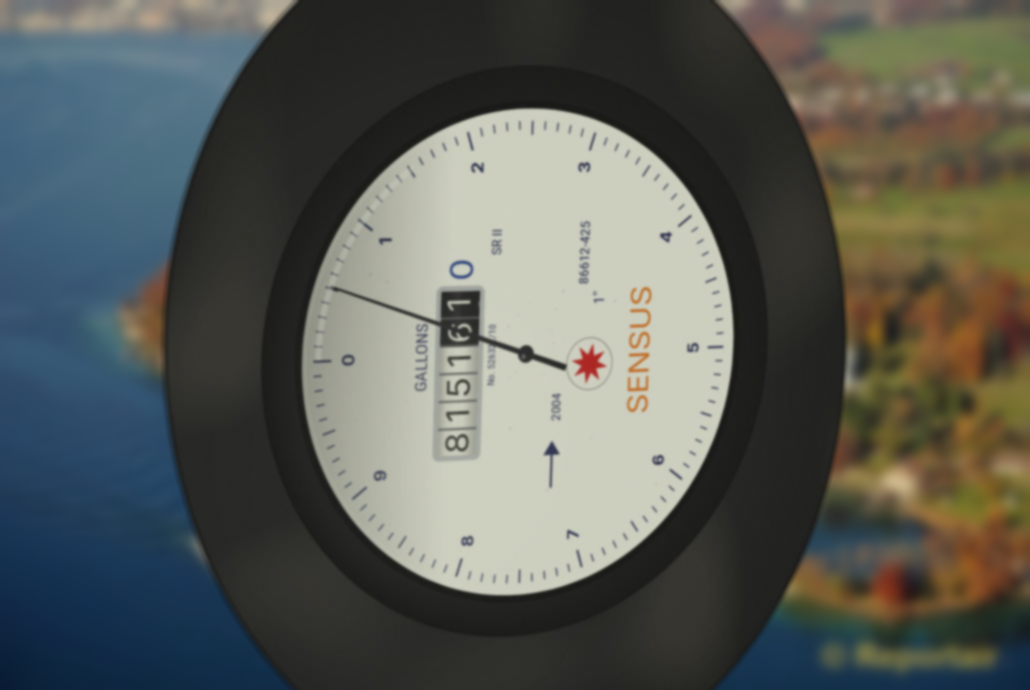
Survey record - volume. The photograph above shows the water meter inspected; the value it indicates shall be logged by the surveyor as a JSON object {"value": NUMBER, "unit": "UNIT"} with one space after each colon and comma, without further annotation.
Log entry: {"value": 8151610.5, "unit": "gal"}
